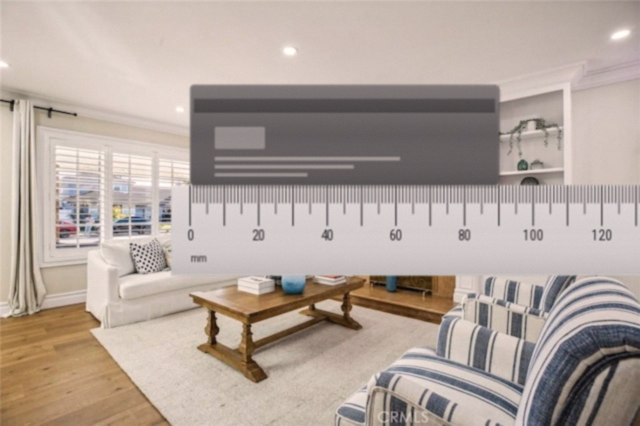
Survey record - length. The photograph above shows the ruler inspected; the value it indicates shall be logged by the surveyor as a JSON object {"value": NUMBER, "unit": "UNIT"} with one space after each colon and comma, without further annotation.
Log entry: {"value": 90, "unit": "mm"}
